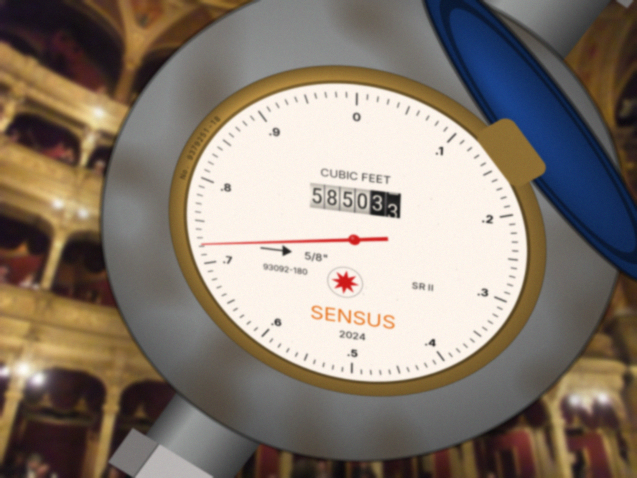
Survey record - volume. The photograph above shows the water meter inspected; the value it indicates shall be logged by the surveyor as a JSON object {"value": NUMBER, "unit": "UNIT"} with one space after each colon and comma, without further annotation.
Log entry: {"value": 585032.72, "unit": "ft³"}
